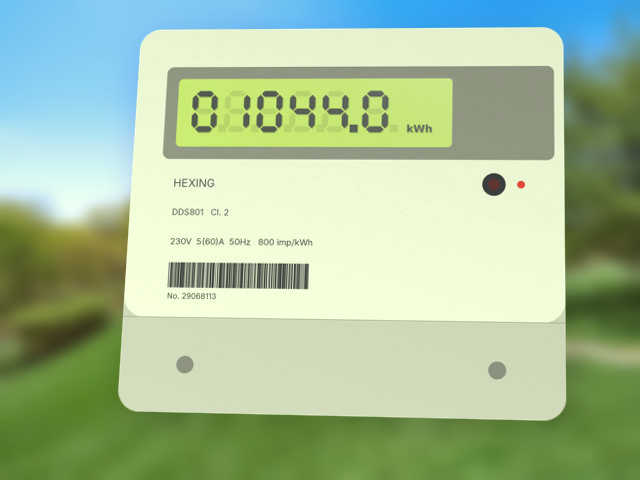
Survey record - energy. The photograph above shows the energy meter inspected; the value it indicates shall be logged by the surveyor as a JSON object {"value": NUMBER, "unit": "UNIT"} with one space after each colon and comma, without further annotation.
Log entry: {"value": 1044.0, "unit": "kWh"}
